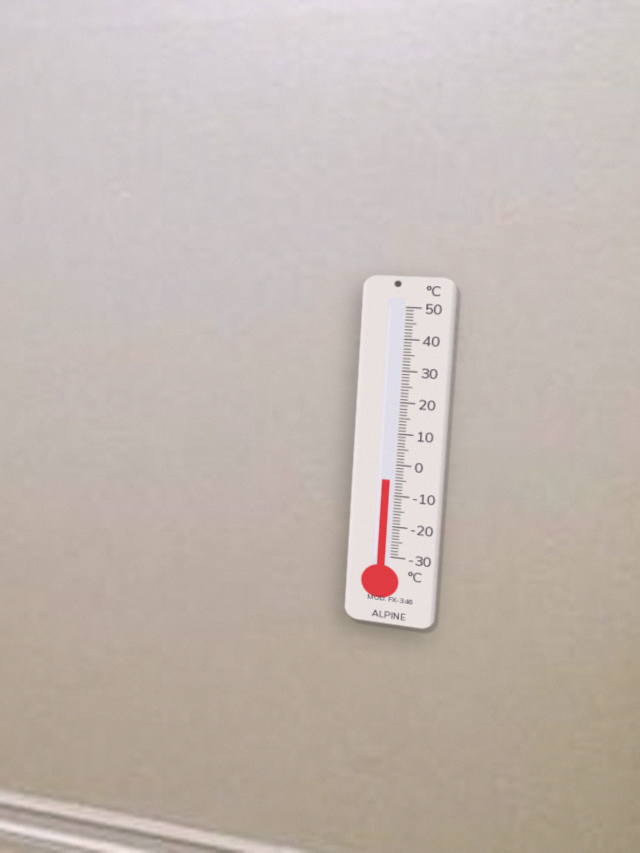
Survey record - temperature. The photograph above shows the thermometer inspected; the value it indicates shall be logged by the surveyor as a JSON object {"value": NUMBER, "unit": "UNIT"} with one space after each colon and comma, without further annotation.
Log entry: {"value": -5, "unit": "°C"}
